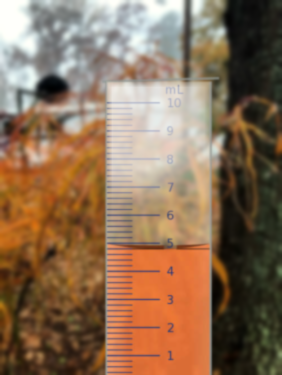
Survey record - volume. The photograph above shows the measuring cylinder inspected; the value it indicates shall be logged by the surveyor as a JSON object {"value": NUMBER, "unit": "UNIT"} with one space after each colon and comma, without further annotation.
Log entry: {"value": 4.8, "unit": "mL"}
